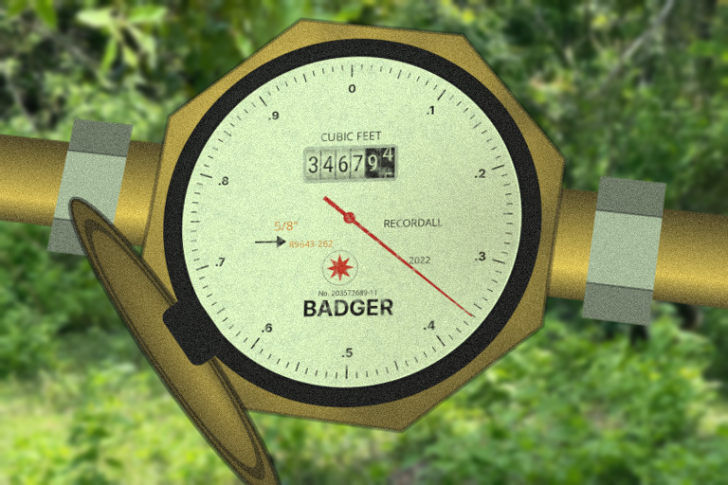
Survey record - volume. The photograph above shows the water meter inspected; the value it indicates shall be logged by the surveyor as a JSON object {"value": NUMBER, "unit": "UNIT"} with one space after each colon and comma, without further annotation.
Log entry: {"value": 346794.36, "unit": "ft³"}
